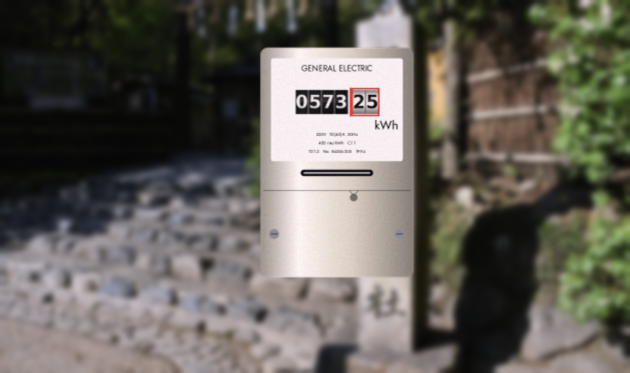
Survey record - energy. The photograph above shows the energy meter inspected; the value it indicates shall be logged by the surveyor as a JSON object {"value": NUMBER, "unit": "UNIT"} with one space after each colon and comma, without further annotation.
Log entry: {"value": 573.25, "unit": "kWh"}
